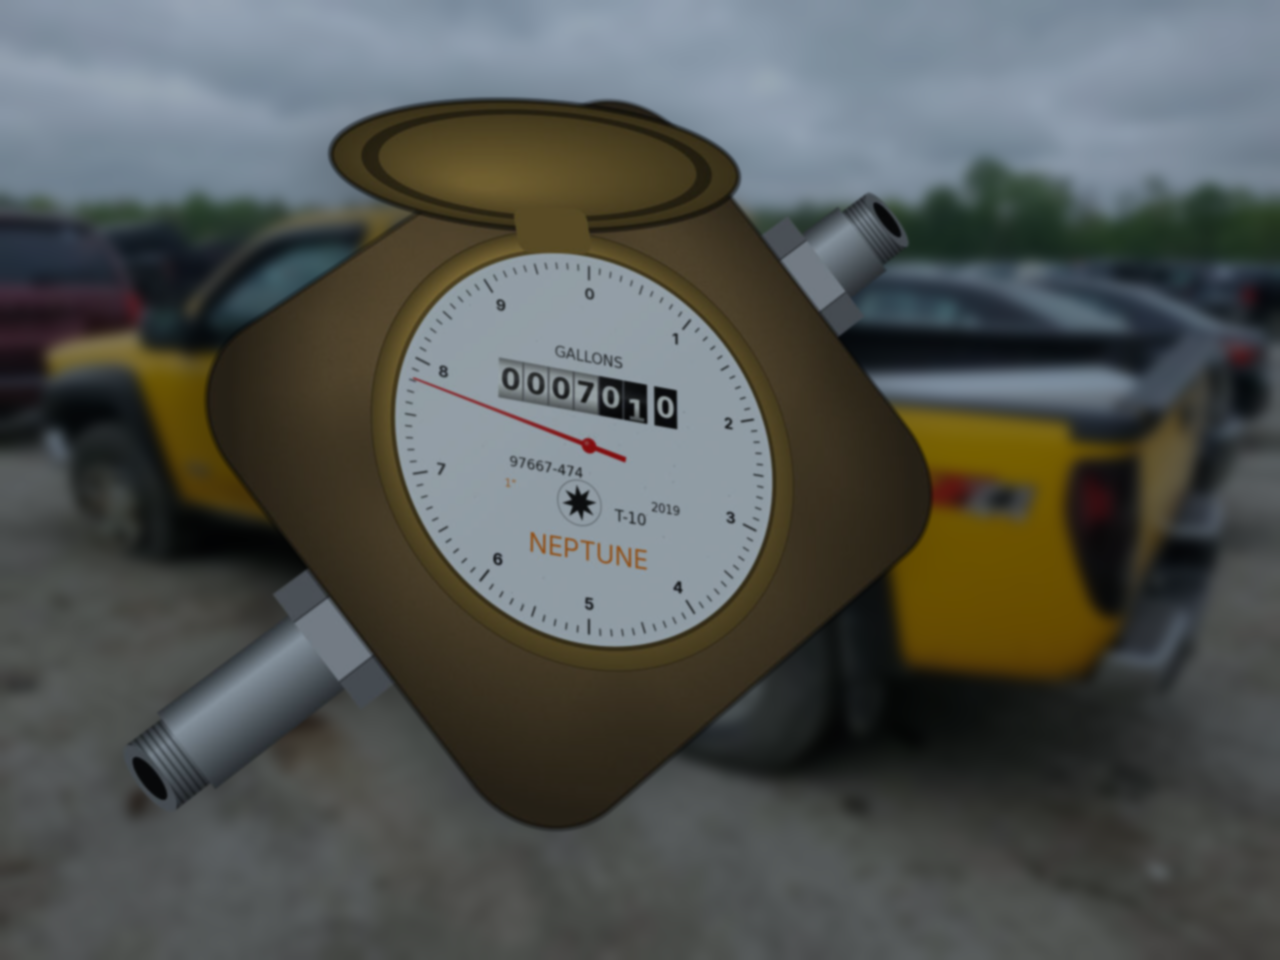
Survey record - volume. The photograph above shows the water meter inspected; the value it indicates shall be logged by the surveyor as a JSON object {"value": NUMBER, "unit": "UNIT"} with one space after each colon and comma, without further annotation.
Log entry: {"value": 7007.8, "unit": "gal"}
